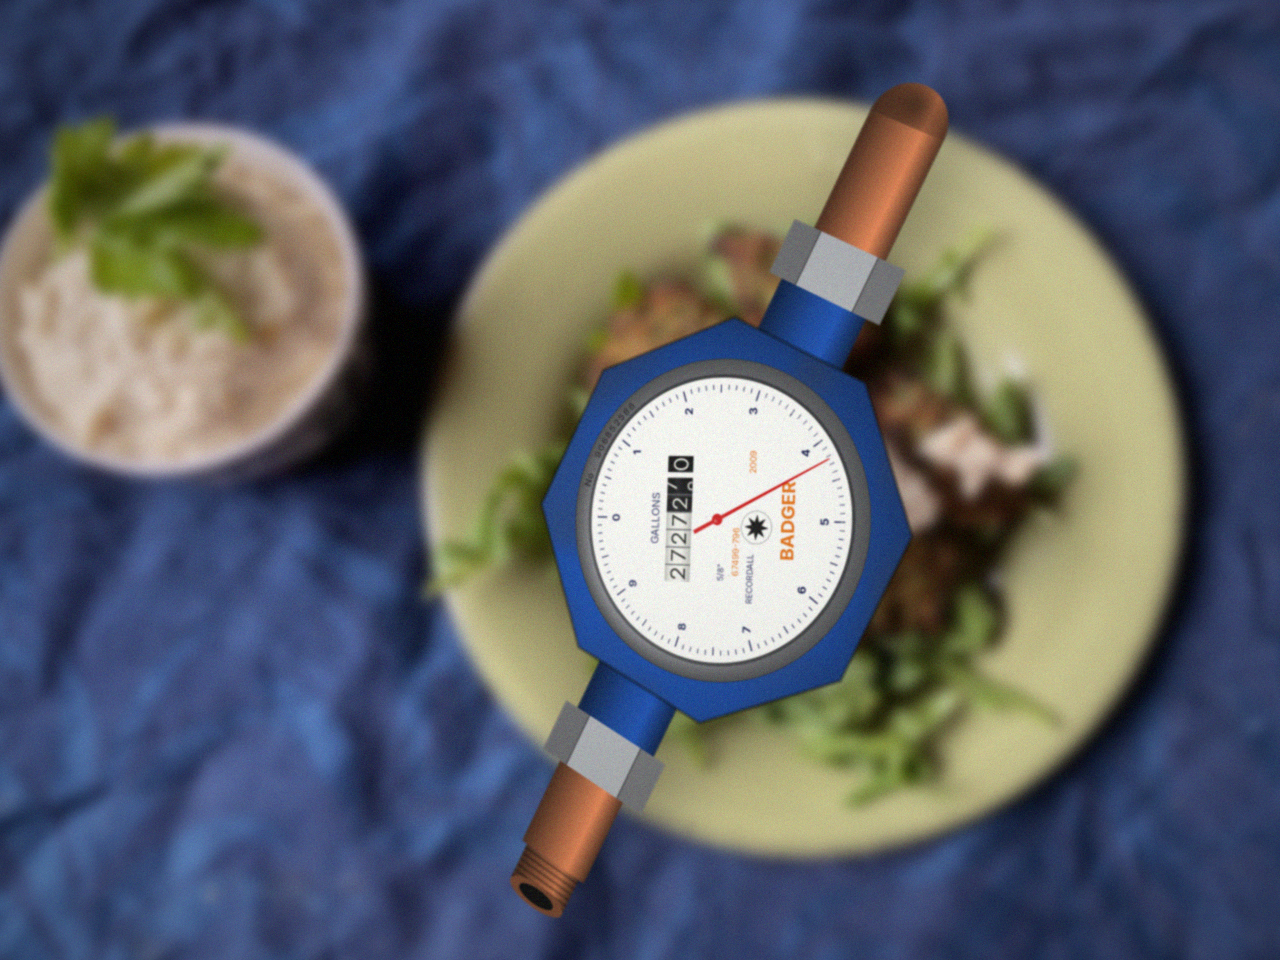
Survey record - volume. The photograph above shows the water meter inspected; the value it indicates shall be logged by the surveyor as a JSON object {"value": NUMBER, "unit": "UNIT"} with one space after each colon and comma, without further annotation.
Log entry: {"value": 2727274.2, "unit": "gal"}
